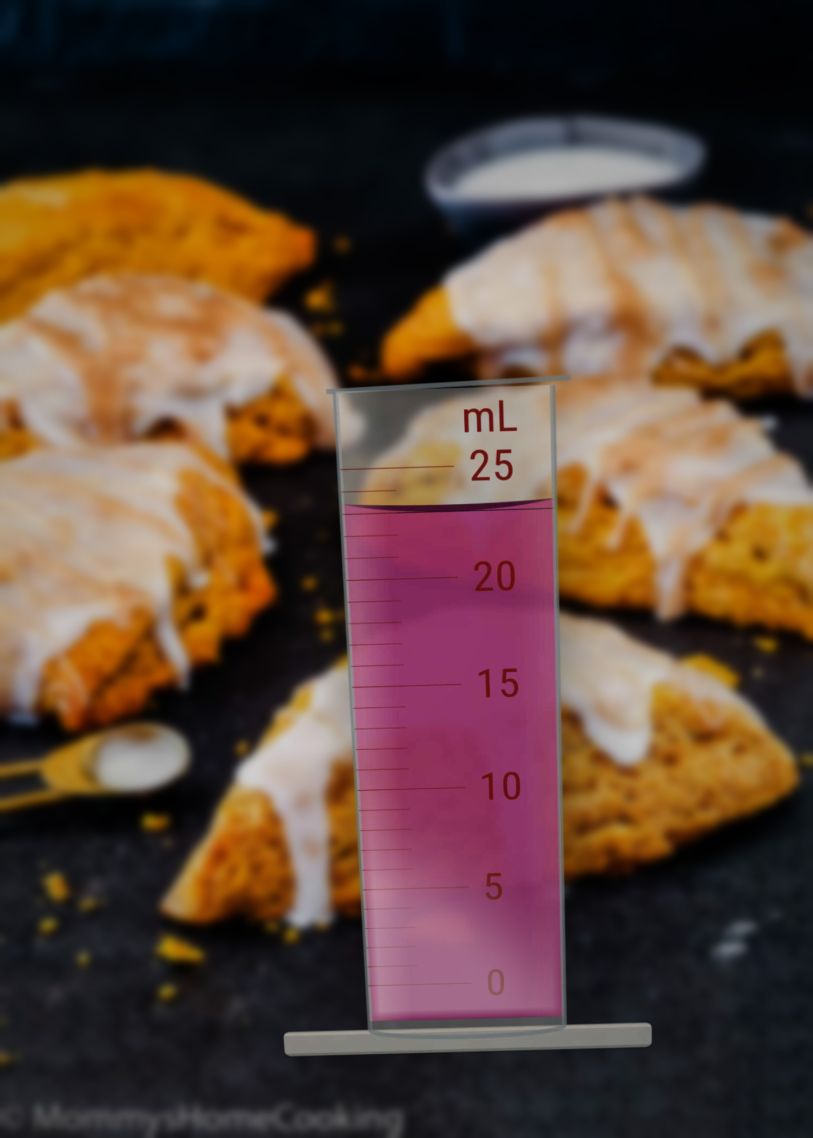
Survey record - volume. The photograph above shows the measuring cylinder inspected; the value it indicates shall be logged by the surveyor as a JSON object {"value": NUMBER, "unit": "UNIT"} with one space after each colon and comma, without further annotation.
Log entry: {"value": 23, "unit": "mL"}
